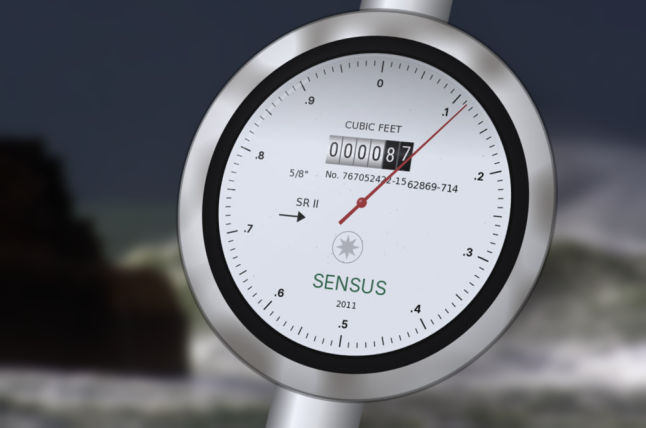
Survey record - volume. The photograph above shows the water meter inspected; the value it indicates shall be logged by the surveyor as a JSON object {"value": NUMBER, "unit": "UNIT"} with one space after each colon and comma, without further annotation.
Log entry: {"value": 87.11, "unit": "ft³"}
